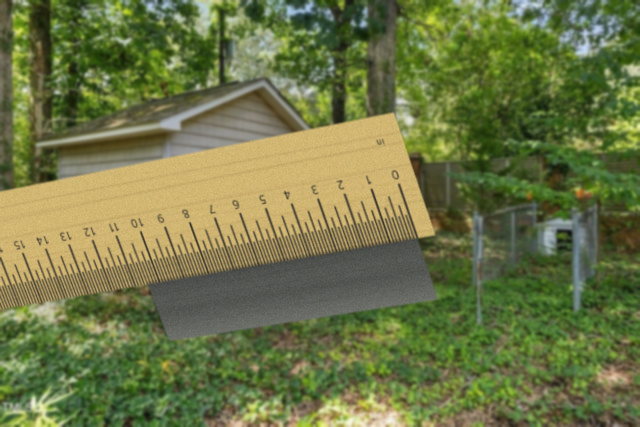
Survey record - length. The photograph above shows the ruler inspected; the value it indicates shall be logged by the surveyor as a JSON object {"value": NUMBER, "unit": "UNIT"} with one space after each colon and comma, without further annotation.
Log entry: {"value": 10.5, "unit": "in"}
